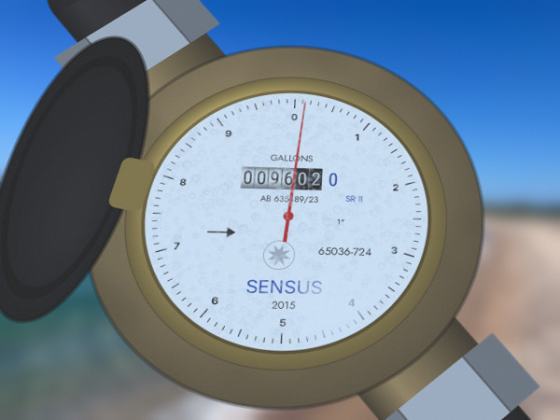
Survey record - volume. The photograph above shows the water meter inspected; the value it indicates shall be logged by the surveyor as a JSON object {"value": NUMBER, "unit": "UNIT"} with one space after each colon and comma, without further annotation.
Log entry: {"value": 96020.1, "unit": "gal"}
